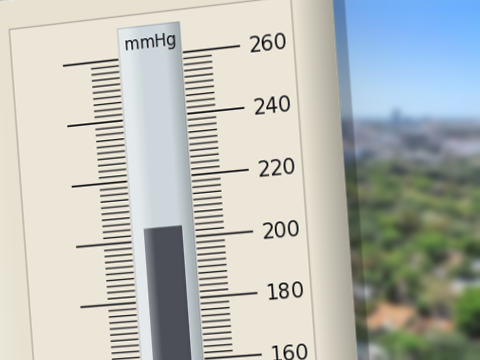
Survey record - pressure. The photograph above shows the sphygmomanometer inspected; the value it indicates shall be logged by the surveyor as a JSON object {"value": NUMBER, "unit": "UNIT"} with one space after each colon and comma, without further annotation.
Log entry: {"value": 204, "unit": "mmHg"}
